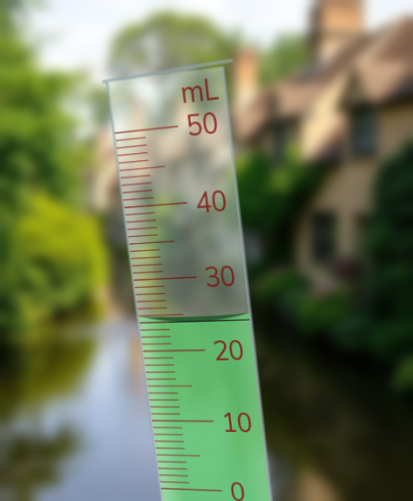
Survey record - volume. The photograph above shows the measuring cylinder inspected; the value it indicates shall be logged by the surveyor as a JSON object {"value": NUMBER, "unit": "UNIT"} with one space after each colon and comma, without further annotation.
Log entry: {"value": 24, "unit": "mL"}
